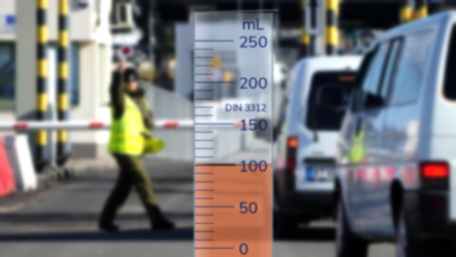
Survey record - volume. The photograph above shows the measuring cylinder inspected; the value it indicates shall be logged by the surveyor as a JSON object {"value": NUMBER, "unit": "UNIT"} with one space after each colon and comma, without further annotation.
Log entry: {"value": 100, "unit": "mL"}
